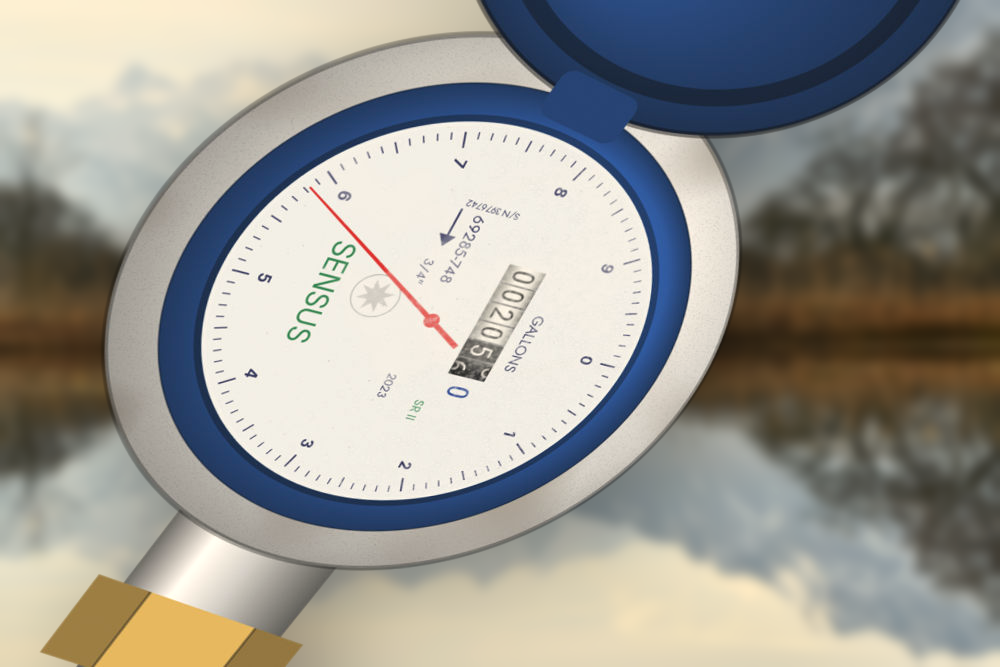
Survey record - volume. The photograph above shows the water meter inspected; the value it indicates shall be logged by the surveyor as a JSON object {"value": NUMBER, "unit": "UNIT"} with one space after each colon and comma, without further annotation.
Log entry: {"value": 20555.8, "unit": "gal"}
